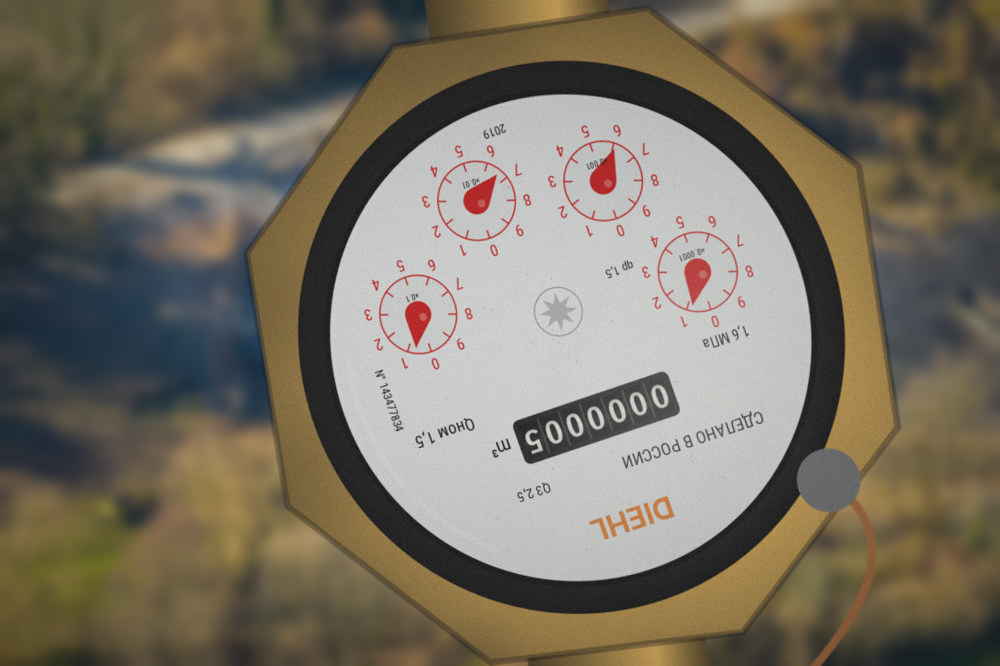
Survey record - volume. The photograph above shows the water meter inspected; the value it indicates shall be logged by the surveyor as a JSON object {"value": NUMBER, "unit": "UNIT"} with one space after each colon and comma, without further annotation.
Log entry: {"value": 5.0660, "unit": "m³"}
